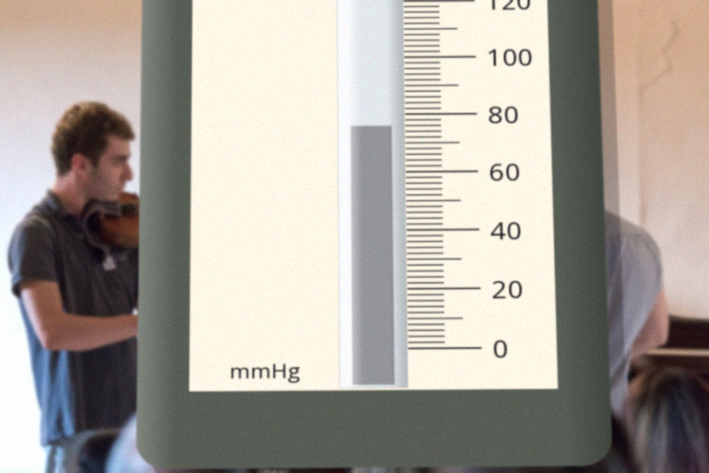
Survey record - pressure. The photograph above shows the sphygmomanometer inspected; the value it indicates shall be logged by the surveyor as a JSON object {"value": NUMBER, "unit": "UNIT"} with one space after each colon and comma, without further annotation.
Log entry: {"value": 76, "unit": "mmHg"}
